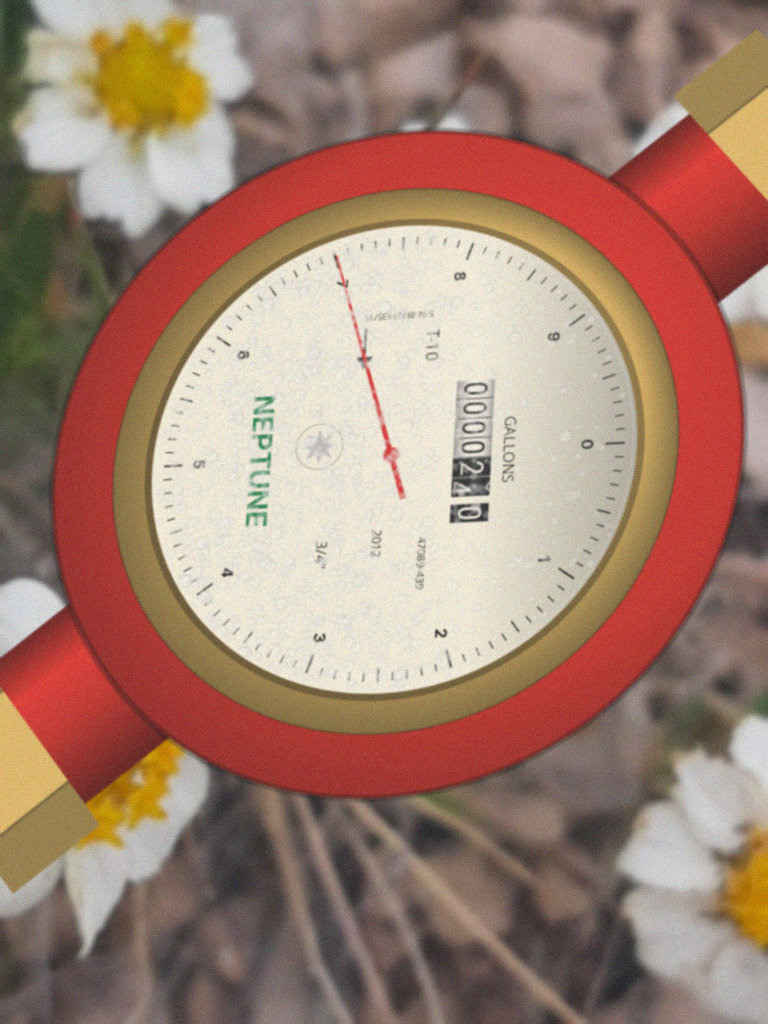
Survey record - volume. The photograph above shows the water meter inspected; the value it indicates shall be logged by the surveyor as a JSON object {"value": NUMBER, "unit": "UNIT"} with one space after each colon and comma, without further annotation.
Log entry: {"value": 237.0, "unit": "gal"}
